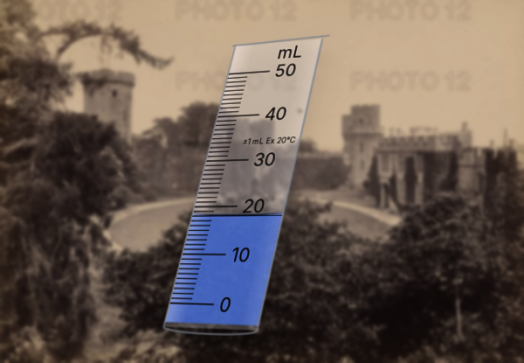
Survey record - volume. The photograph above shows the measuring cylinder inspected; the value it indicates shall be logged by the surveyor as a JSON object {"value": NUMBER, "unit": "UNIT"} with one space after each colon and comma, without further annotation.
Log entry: {"value": 18, "unit": "mL"}
